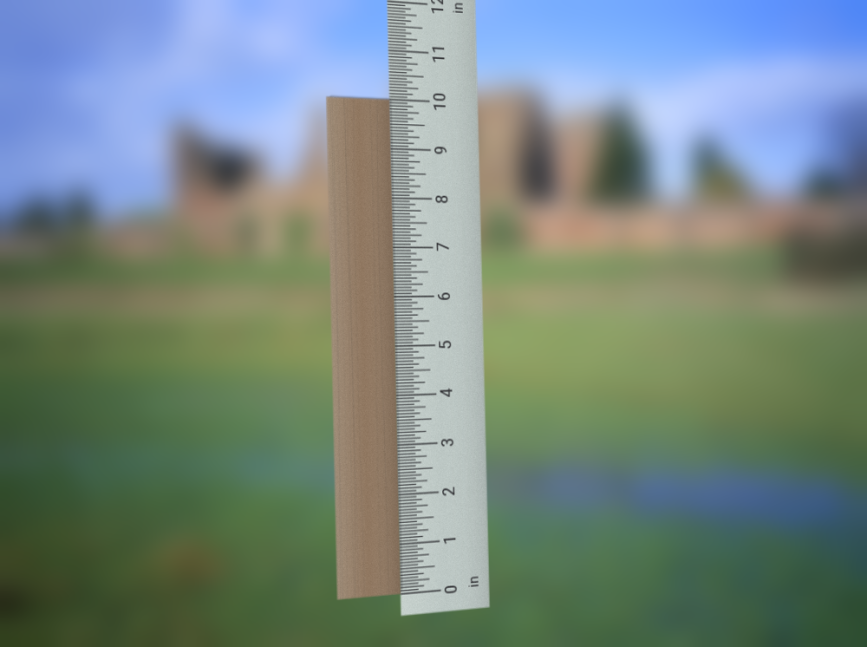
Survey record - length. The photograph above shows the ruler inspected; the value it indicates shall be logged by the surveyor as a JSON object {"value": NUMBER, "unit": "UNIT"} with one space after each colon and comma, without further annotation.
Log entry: {"value": 10, "unit": "in"}
